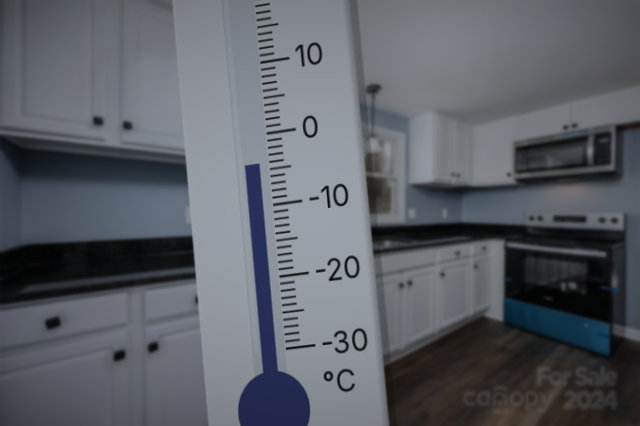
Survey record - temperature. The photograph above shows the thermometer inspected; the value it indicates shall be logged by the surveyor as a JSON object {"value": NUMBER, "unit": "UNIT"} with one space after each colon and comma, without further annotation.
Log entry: {"value": -4, "unit": "°C"}
